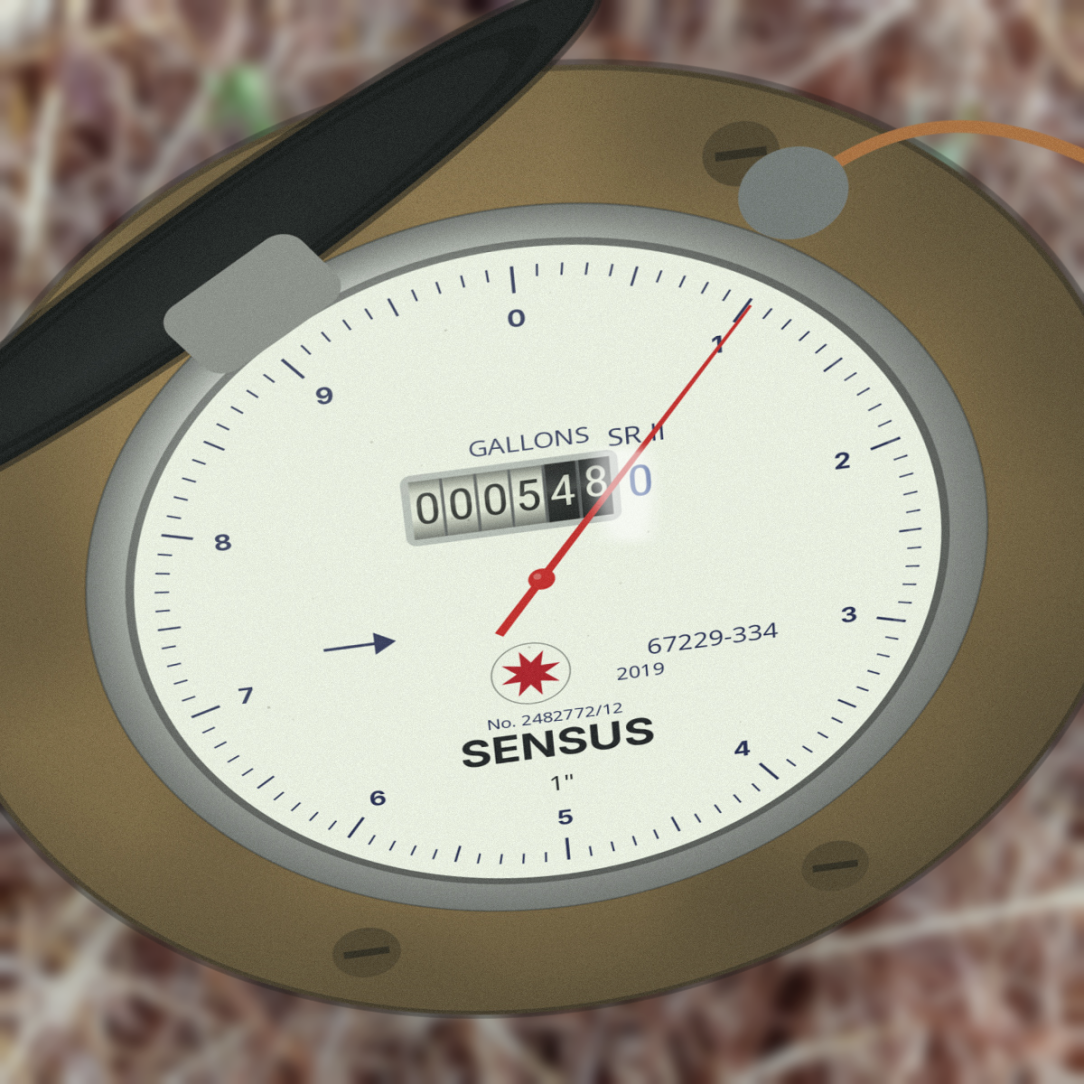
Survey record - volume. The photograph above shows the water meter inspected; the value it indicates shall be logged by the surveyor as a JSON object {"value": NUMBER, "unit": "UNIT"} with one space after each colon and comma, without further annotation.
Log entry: {"value": 5481.0, "unit": "gal"}
